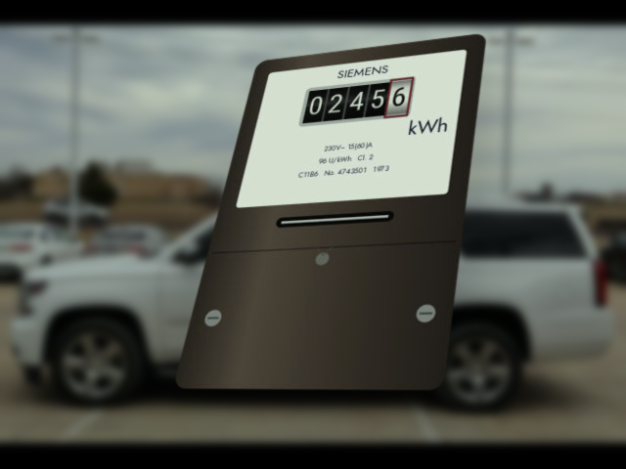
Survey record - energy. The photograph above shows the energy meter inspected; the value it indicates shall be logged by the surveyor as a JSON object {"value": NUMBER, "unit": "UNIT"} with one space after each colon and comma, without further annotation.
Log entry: {"value": 245.6, "unit": "kWh"}
